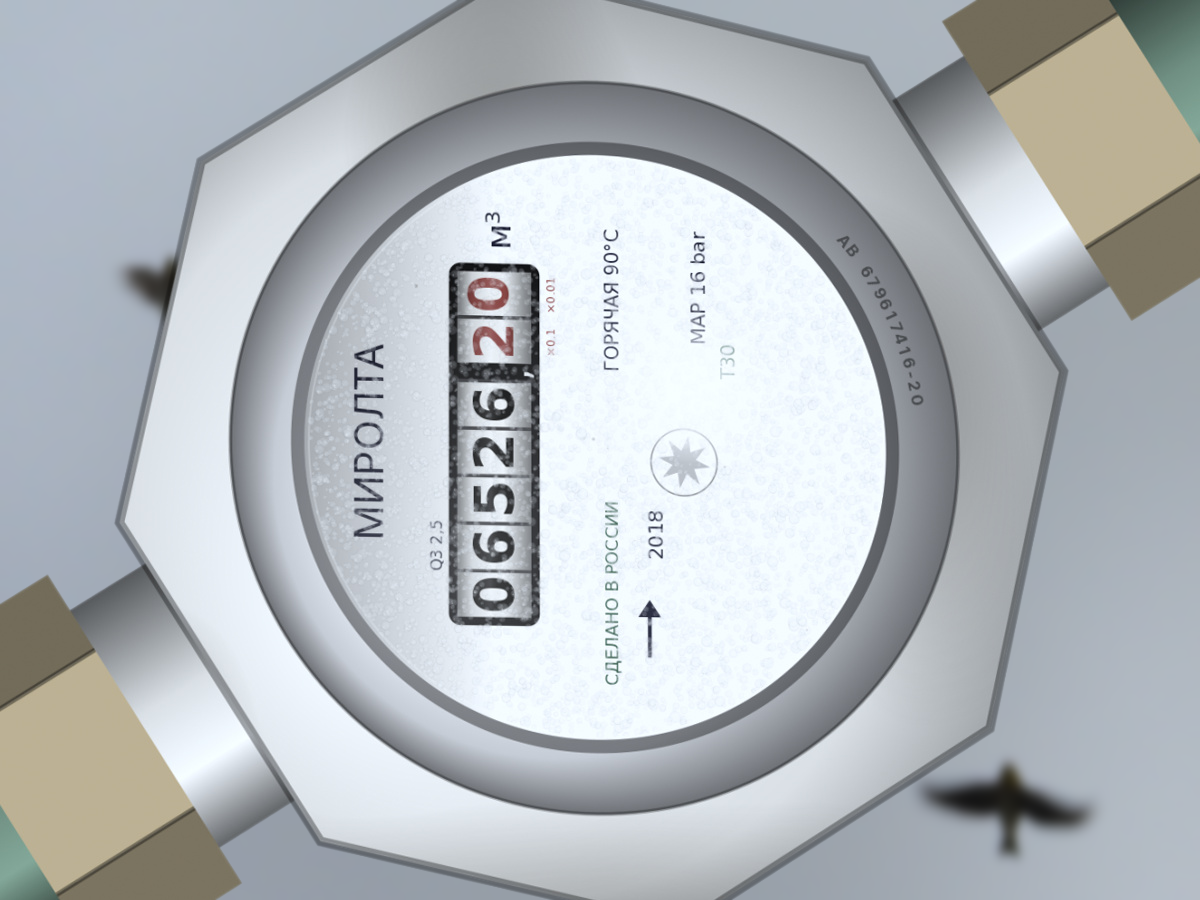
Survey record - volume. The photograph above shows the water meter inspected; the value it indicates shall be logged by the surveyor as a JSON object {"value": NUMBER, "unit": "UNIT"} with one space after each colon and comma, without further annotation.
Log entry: {"value": 6526.20, "unit": "m³"}
